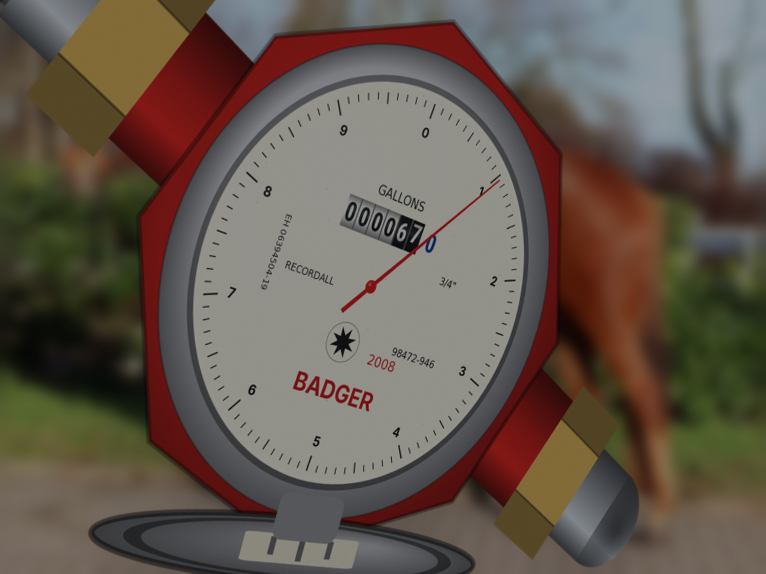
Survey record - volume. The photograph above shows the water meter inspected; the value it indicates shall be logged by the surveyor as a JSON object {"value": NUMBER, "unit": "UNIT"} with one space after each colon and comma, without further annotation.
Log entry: {"value": 671.0, "unit": "gal"}
